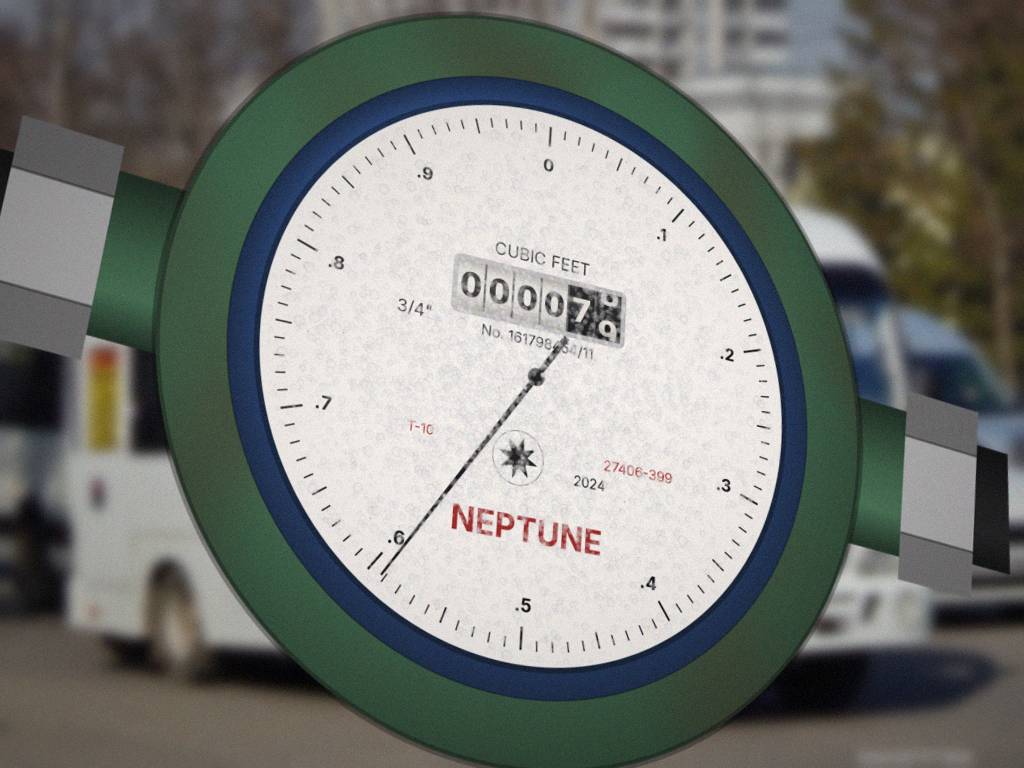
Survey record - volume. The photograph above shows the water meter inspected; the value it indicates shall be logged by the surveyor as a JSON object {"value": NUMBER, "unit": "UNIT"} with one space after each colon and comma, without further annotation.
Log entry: {"value": 78.59, "unit": "ft³"}
